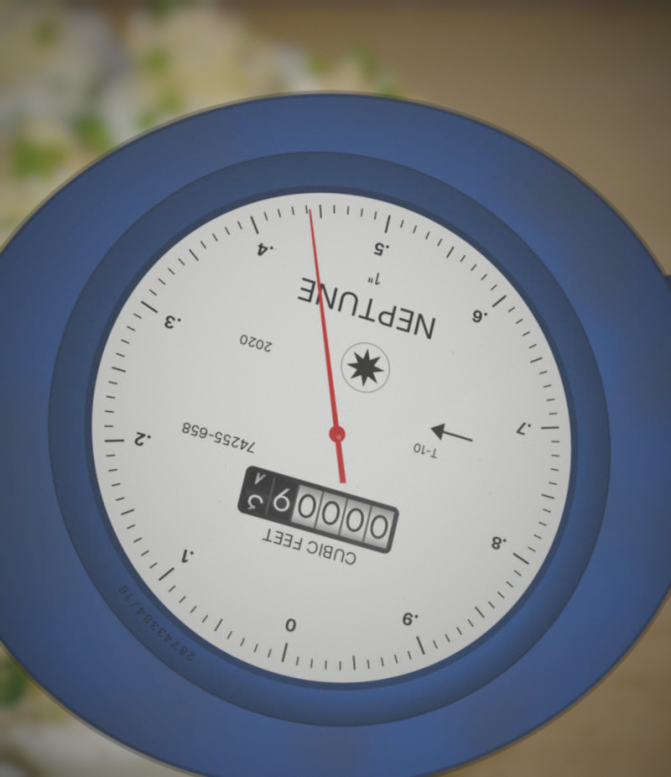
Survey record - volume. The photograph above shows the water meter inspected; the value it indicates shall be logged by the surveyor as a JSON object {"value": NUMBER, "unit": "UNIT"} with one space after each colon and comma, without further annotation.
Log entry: {"value": 93.44, "unit": "ft³"}
